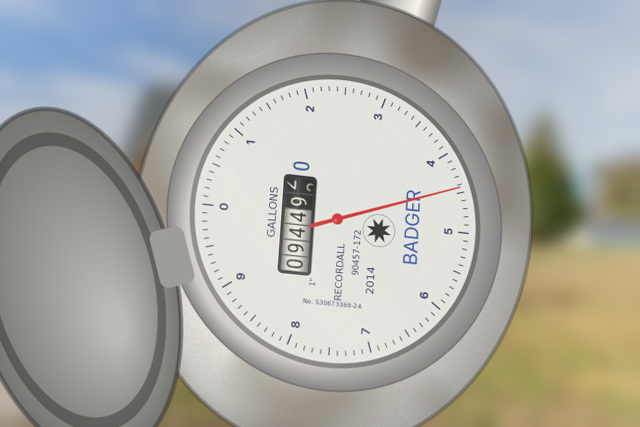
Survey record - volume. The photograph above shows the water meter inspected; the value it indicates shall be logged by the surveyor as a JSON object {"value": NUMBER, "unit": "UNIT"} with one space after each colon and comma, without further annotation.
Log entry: {"value": 944924.4, "unit": "gal"}
